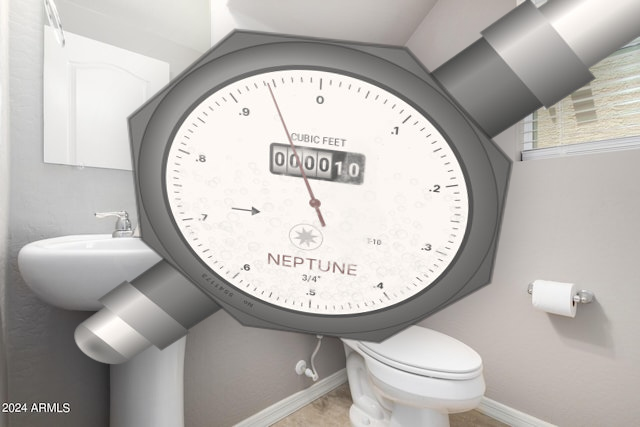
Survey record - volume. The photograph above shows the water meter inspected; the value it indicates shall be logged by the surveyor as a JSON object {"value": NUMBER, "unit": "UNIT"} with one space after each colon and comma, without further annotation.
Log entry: {"value": 9.94, "unit": "ft³"}
